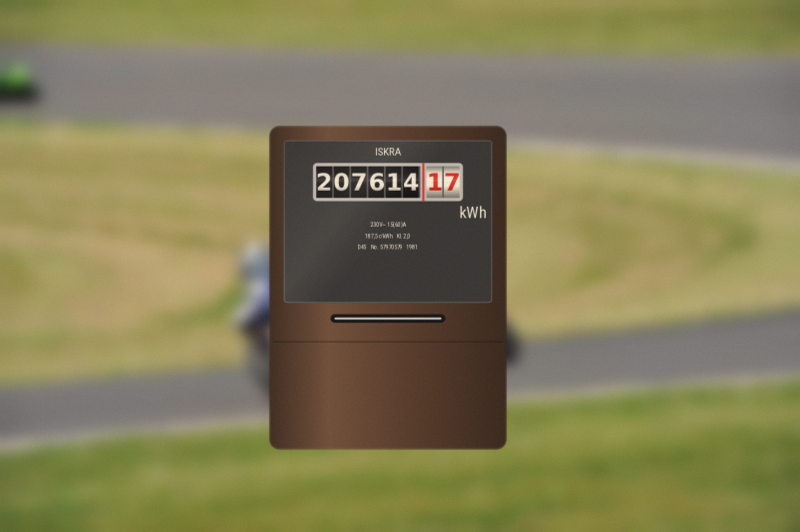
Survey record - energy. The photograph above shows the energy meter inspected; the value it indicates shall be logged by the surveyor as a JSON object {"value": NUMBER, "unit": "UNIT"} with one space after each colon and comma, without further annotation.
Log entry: {"value": 207614.17, "unit": "kWh"}
